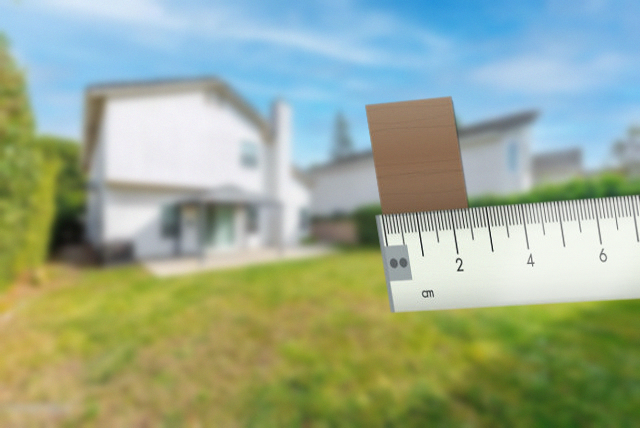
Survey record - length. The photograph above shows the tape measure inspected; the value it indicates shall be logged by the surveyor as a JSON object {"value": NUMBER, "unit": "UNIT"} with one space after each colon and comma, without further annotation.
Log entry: {"value": 2.5, "unit": "cm"}
